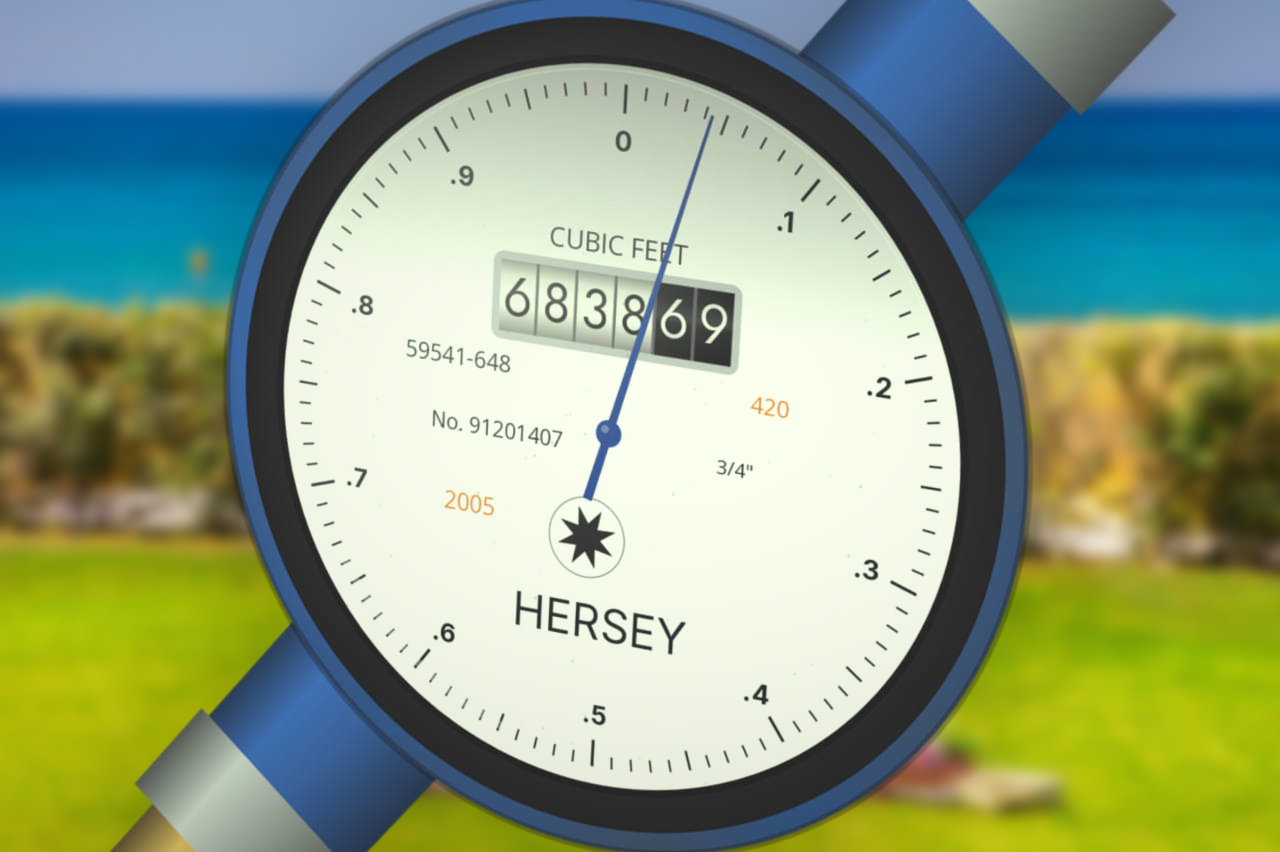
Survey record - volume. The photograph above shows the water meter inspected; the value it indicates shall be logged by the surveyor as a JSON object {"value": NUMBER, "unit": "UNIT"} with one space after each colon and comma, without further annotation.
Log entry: {"value": 683869.04, "unit": "ft³"}
